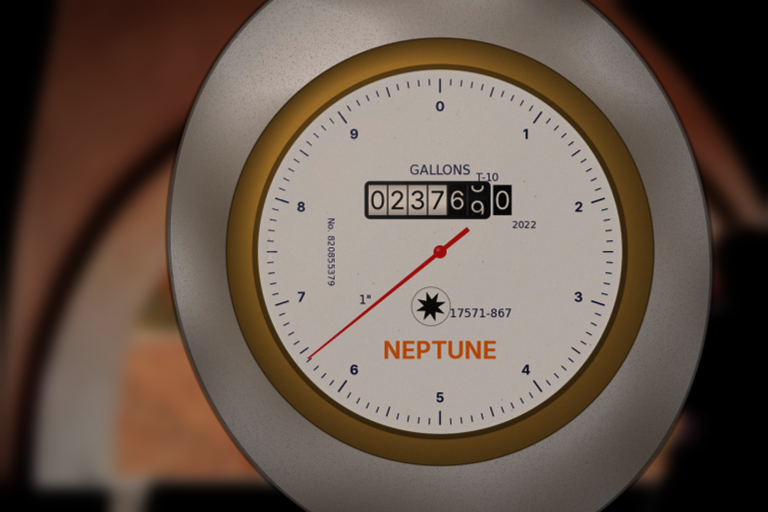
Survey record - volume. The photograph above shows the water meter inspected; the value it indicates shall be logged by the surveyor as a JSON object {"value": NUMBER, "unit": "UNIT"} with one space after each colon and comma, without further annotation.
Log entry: {"value": 237686.4, "unit": "gal"}
